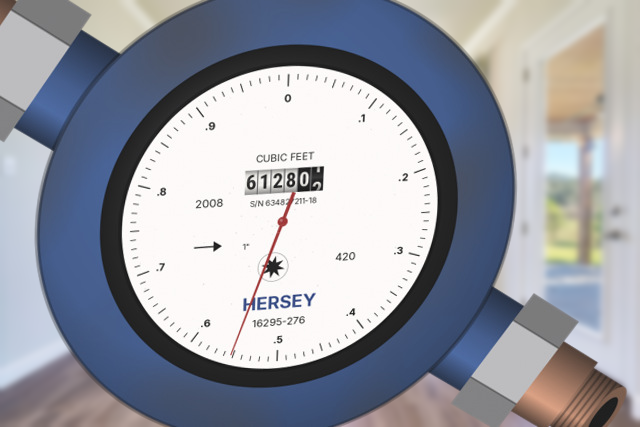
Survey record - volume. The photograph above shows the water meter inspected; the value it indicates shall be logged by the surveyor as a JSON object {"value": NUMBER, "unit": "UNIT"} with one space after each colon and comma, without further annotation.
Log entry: {"value": 612801.55, "unit": "ft³"}
